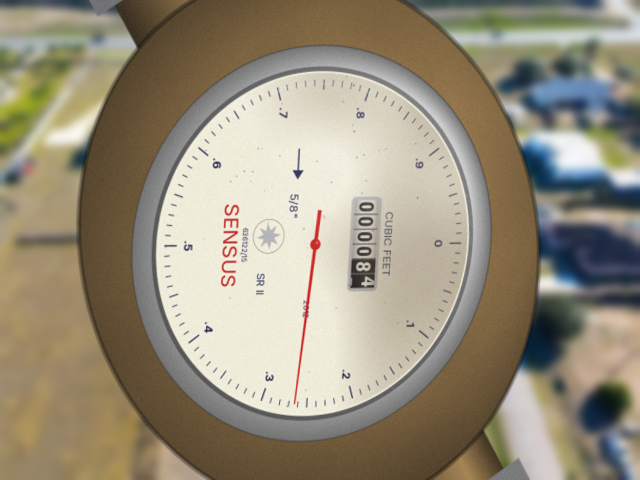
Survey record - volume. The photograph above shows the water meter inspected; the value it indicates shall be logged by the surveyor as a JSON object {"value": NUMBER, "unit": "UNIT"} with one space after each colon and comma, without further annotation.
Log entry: {"value": 84.26, "unit": "ft³"}
